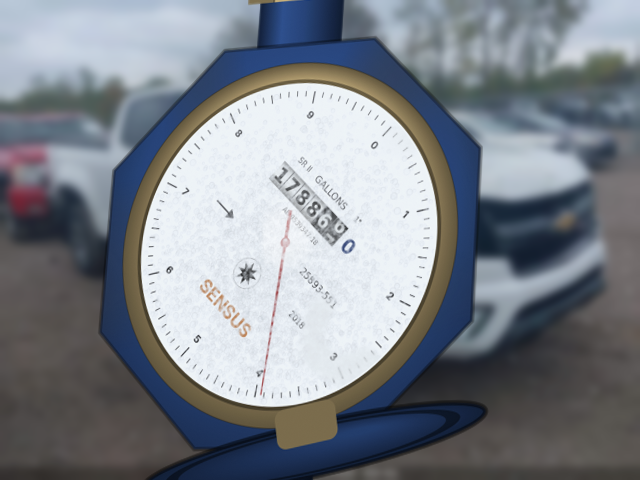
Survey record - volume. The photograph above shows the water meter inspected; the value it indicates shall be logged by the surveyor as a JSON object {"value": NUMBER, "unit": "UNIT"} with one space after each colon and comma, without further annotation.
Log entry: {"value": 1788663.9, "unit": "gal"}
